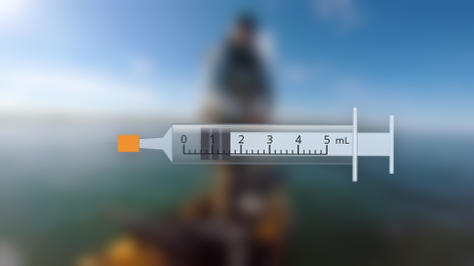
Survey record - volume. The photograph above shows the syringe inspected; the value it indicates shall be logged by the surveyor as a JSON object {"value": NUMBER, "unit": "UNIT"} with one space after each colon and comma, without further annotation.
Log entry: {"value": 0.6, "unit": "mL"}
